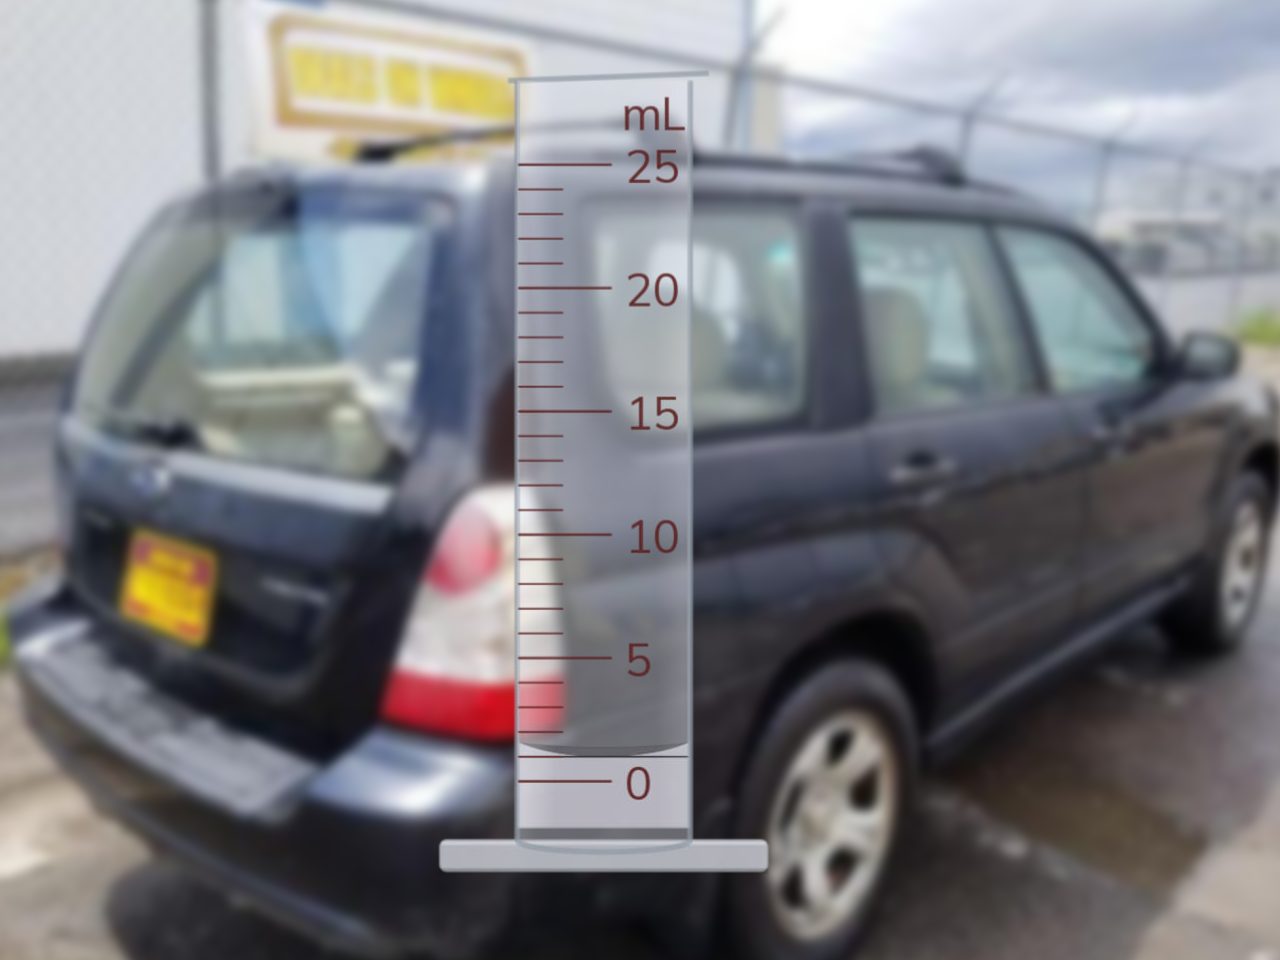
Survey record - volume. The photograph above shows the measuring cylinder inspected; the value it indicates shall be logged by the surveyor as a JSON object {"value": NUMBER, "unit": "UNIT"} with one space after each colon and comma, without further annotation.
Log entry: {"value": 1, "unit": "mL"}
